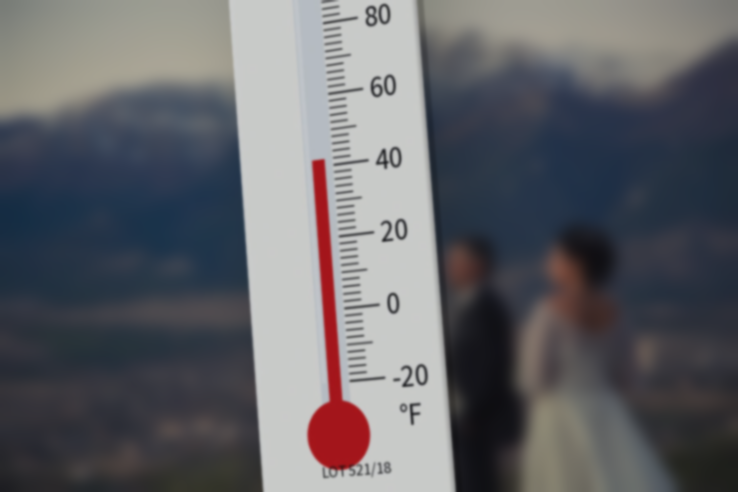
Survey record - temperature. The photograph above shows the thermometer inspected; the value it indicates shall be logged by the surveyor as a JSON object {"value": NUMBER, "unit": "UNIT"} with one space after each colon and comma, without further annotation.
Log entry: {"value": 42, "unit": "°F"}
